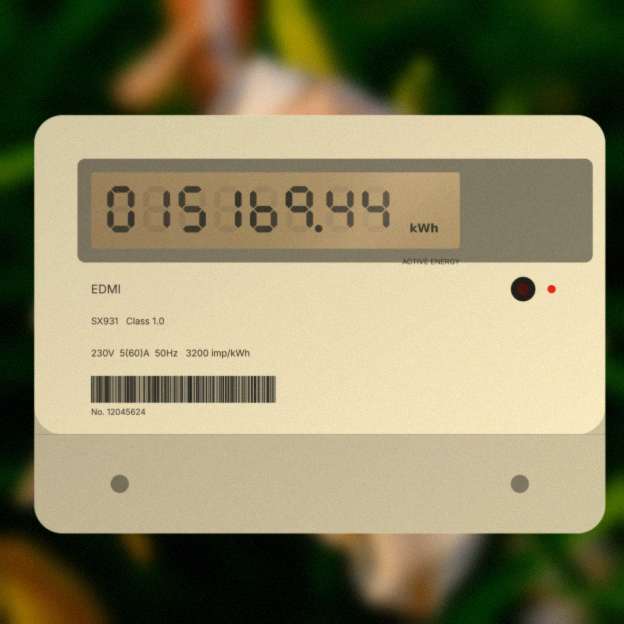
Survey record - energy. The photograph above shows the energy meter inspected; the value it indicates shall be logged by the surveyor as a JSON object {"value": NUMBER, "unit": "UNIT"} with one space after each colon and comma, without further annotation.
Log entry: {"value": 15169.44, "unit": "kWh"}
